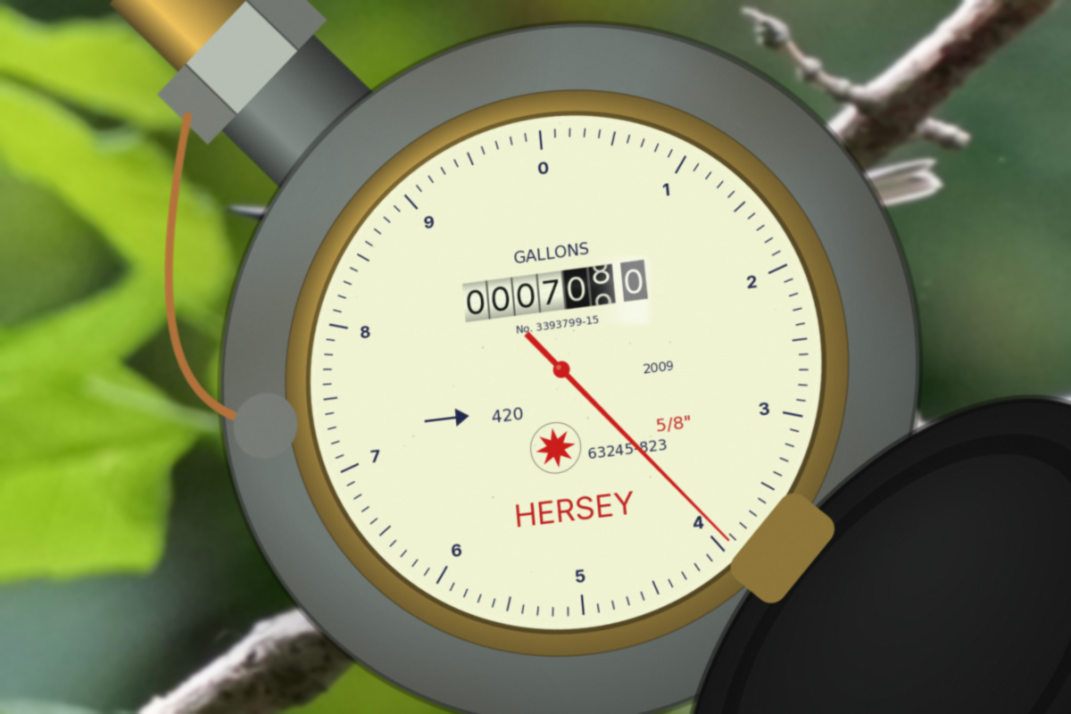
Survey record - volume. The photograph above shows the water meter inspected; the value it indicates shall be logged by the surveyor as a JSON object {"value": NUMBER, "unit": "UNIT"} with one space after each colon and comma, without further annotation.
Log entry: {"value": 7083.9, "unit": "gal"}
